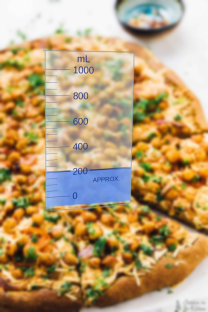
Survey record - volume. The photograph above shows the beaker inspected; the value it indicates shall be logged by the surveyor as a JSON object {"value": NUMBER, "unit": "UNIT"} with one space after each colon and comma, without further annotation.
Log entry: {"value": 200, "unit": "mL"}
